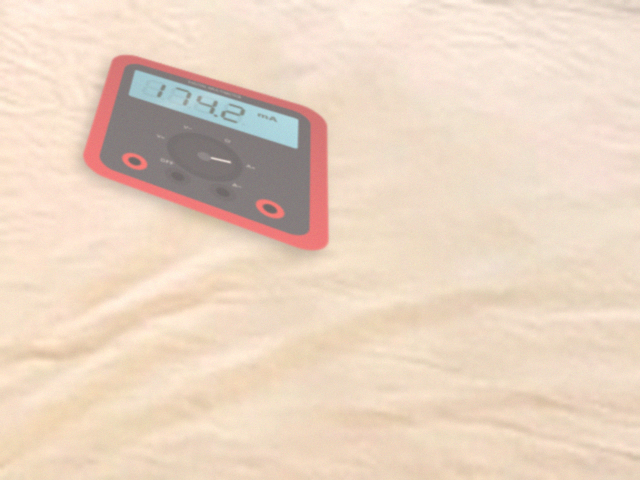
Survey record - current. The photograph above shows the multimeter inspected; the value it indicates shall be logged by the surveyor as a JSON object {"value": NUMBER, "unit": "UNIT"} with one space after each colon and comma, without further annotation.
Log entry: {"value": 174.2, "unit": "mA"}
